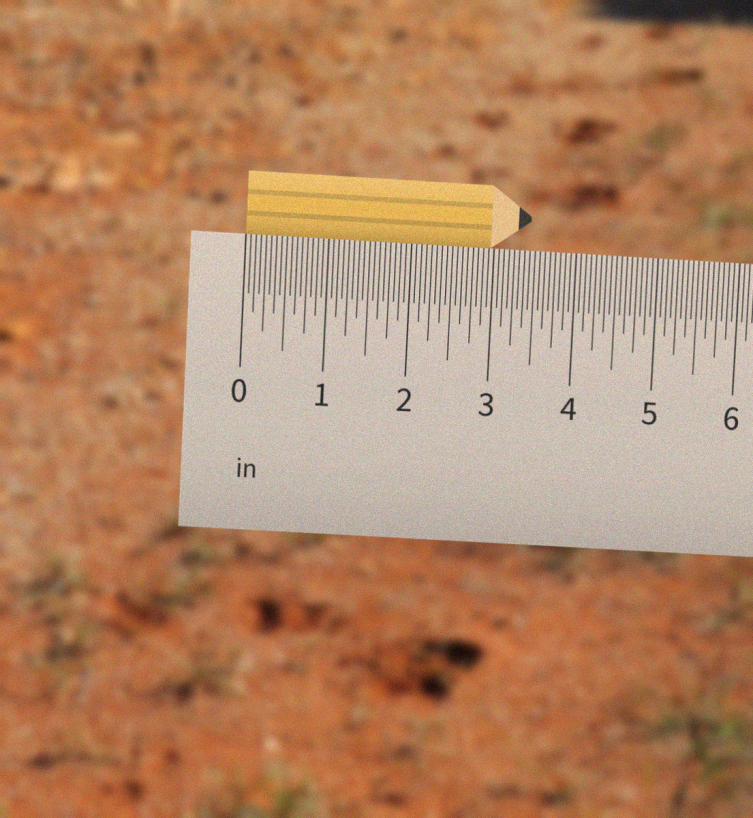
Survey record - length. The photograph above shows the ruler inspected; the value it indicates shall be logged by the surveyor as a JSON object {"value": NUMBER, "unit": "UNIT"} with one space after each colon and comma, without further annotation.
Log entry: {"value": 3.4375, "unit": "in"}
